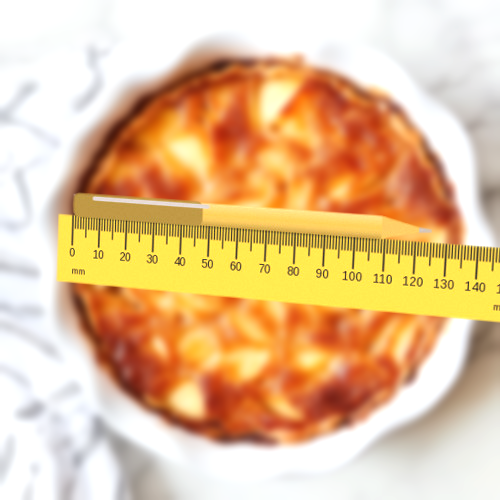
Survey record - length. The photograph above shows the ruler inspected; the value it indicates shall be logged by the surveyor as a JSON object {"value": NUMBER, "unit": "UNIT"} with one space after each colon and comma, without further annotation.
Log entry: {"value": 125, "unit": "mm"}
